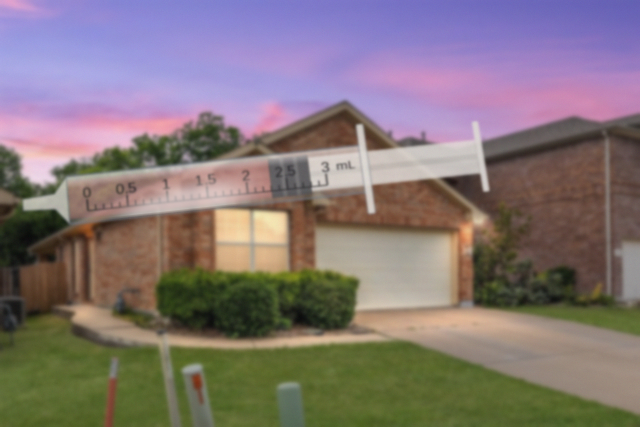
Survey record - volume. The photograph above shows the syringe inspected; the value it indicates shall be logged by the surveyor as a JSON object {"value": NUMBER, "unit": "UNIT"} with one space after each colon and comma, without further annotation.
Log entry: {"value": 2.3, "unit": "mL"}
